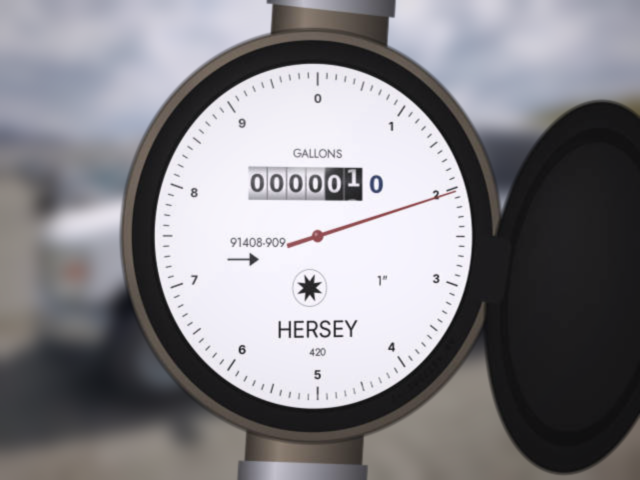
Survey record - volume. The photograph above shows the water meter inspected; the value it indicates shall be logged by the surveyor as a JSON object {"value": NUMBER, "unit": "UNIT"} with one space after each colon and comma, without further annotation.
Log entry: {"value": 12.0, "unit": "gal"}
